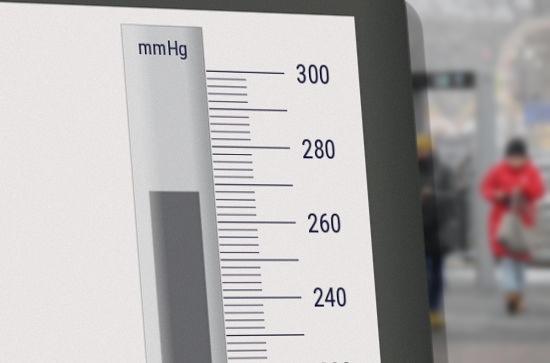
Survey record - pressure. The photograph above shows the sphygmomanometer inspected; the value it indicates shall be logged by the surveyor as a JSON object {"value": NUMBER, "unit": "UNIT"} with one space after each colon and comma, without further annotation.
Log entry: {"value": 268, "unit": "mmHg"}
